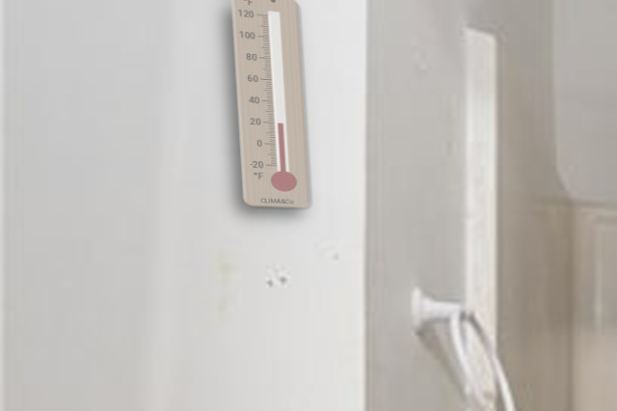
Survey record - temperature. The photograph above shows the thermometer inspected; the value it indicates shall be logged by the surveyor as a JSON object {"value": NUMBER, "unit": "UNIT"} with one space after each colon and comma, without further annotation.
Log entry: {"value": 20, "unit": "°F"}
